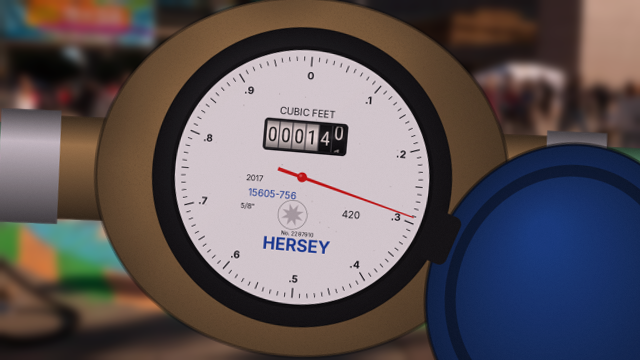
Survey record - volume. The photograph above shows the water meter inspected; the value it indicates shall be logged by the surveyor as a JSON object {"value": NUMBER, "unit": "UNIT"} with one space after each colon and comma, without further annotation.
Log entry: {"value": 140.29, "unit": "ft³"}
